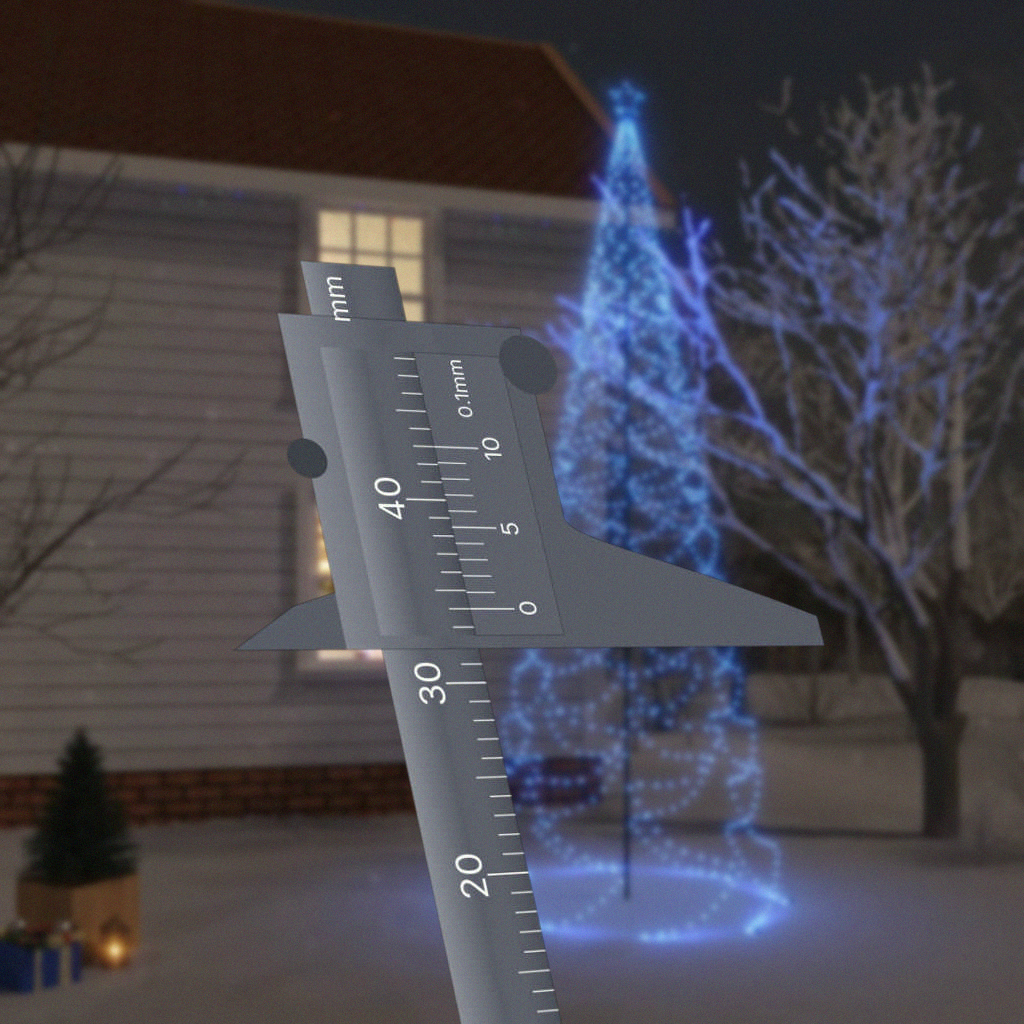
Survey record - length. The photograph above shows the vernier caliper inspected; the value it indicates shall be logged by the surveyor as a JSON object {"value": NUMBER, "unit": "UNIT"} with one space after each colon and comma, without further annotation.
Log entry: {"value": 34.0, "unit": "mm"}
